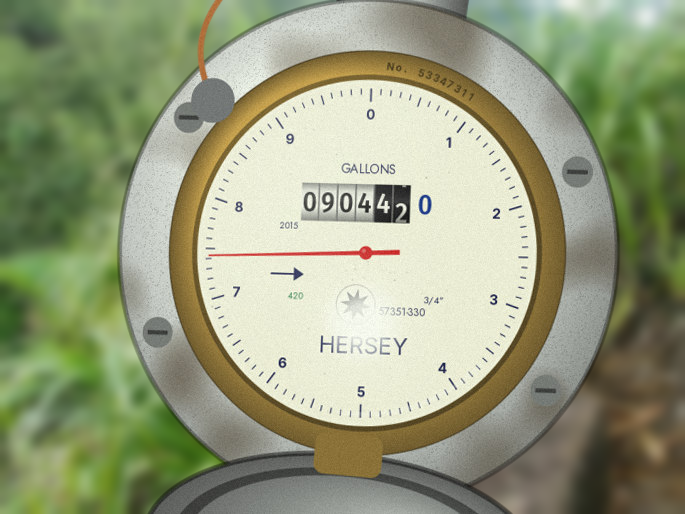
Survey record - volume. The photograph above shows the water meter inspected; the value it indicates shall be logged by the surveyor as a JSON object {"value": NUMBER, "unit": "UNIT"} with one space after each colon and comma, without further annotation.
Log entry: {"value": 904417.4, "unit": "gal"}
